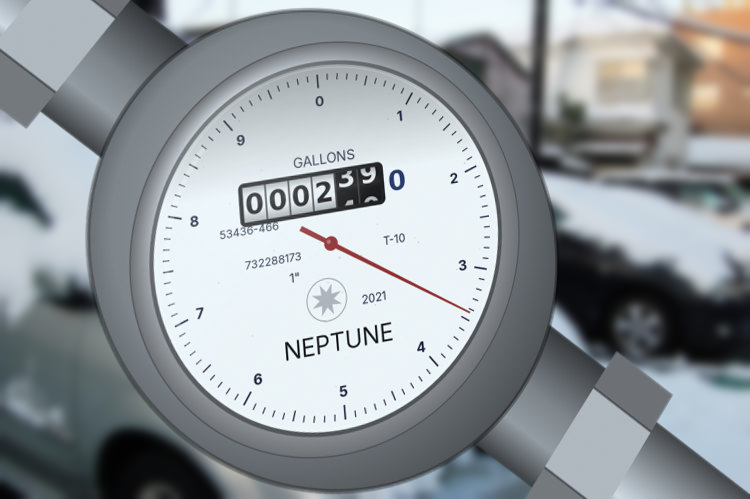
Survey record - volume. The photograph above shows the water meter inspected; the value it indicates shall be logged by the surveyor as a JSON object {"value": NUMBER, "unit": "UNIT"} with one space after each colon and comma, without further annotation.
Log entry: {"value": 2393.4, "unit": "gal"}
